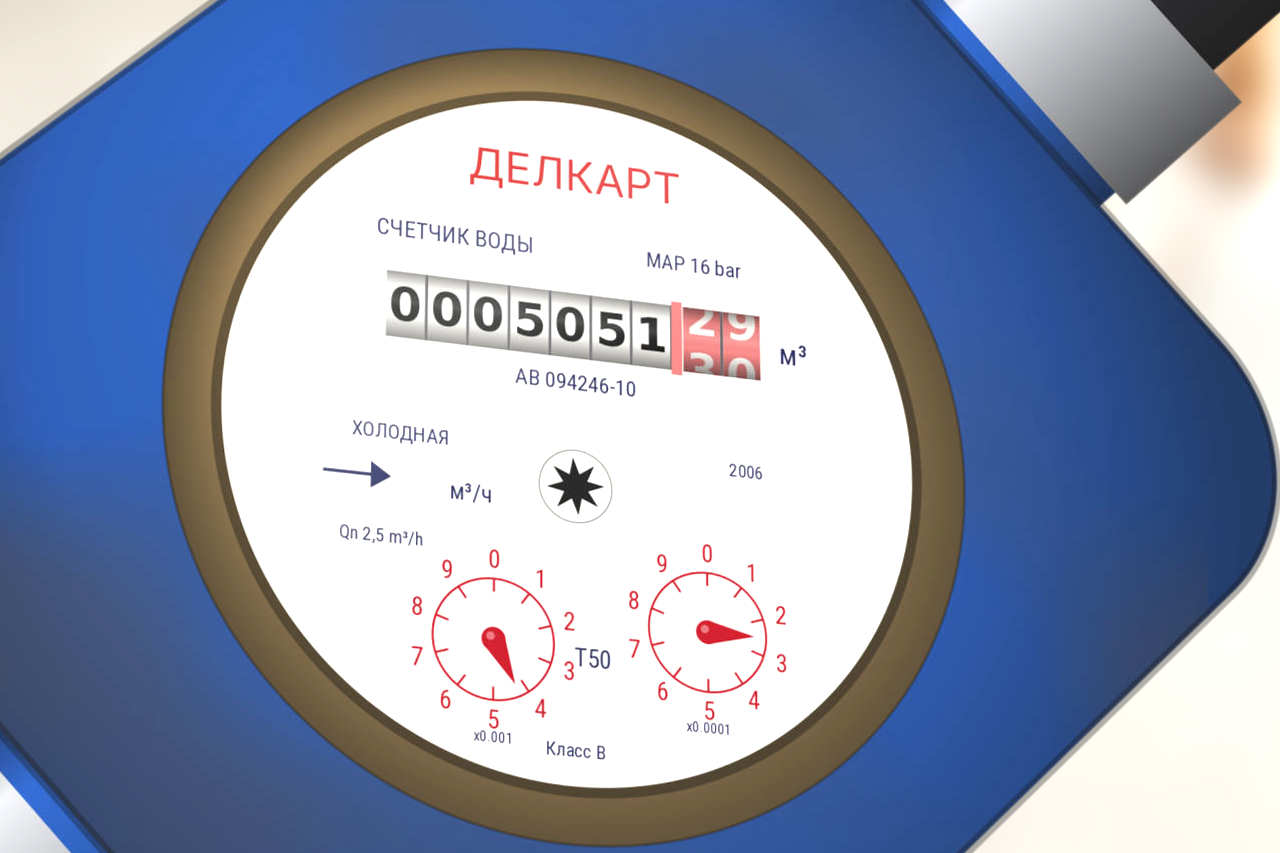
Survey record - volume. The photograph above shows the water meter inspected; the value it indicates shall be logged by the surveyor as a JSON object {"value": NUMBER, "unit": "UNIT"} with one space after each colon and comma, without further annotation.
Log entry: {"value": 5051.2942, "unit": "m³"}
